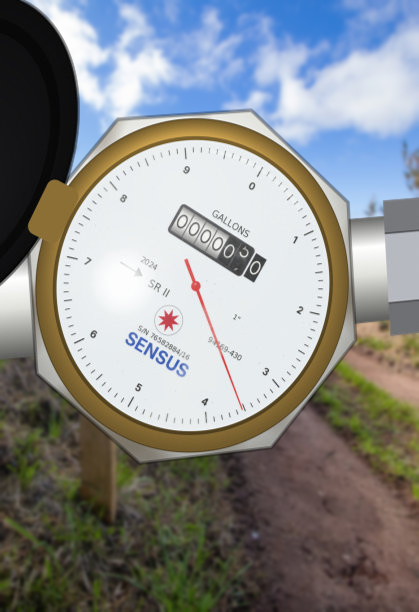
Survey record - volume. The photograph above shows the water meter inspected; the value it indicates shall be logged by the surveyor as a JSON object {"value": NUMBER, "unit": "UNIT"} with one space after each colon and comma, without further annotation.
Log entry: {"value": 53.5, "unit": "gal"}
